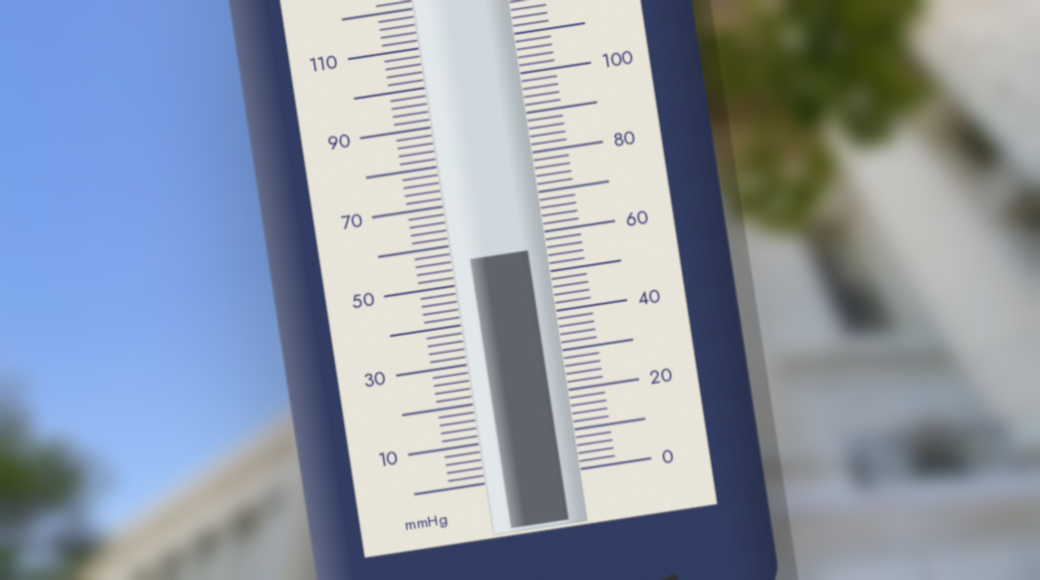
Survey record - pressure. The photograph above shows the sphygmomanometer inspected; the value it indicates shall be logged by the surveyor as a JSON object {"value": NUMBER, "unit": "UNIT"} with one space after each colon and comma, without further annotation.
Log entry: {"value": 56, "unit": "mmHg"}
